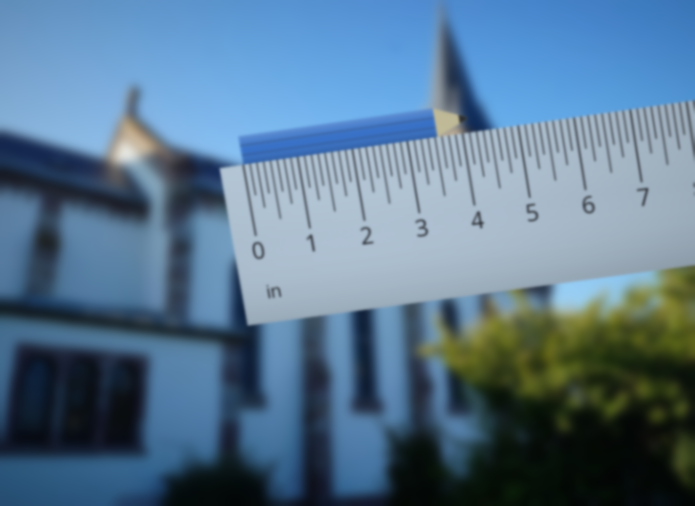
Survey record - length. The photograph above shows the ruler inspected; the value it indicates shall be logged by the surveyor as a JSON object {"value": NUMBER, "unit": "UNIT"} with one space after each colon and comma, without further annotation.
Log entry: {"value": 4.125, "unit": "in"}
